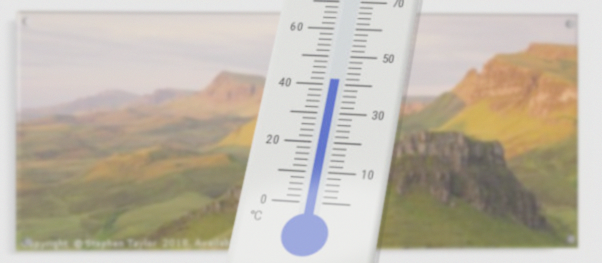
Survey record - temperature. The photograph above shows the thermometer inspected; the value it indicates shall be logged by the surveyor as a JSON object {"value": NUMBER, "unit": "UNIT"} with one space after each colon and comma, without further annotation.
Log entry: {"value": 42, "unit": "°C"}
